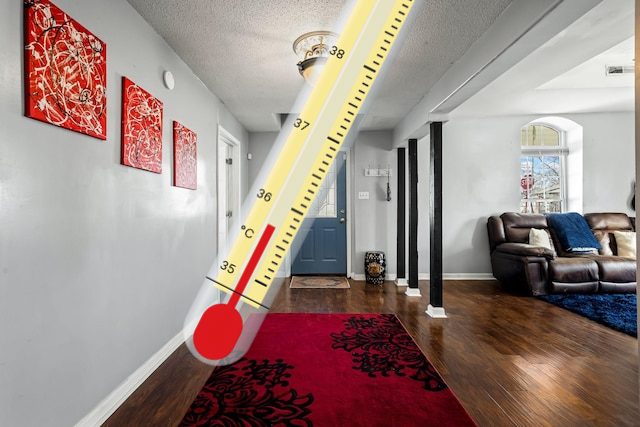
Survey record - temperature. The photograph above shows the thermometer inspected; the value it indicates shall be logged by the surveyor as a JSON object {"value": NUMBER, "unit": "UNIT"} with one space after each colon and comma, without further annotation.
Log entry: {"value": 35.7, "unit": "°C"}
